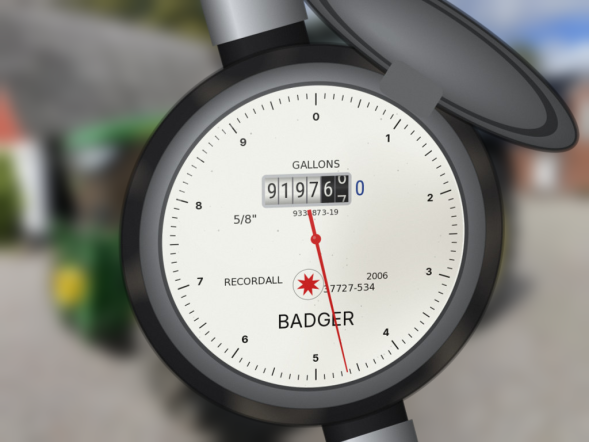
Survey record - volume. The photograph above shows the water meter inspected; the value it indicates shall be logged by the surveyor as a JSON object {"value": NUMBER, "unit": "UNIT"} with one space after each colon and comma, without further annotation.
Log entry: {"value": 9197664.6, "unit": "gal"}
